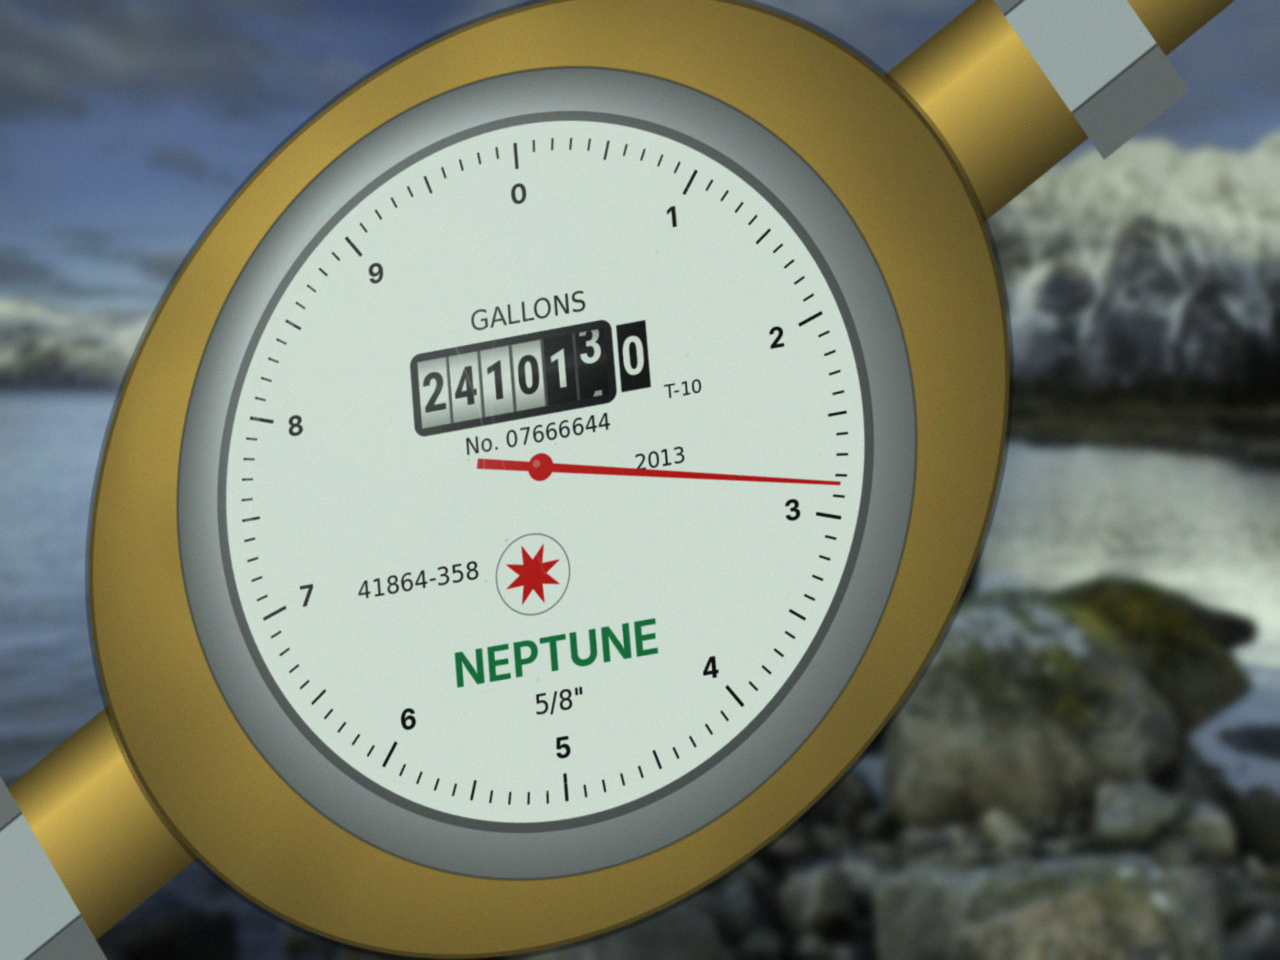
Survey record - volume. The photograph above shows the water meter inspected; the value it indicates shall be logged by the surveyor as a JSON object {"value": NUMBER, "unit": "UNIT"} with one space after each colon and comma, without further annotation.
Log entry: {"value": 2410132.8, "unit": "gal"}
